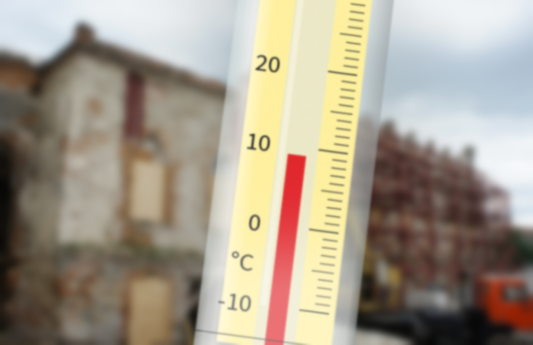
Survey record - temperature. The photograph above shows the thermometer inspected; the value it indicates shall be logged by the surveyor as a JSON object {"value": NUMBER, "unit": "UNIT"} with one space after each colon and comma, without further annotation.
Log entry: {"value": 9, "unit": "°C"}
